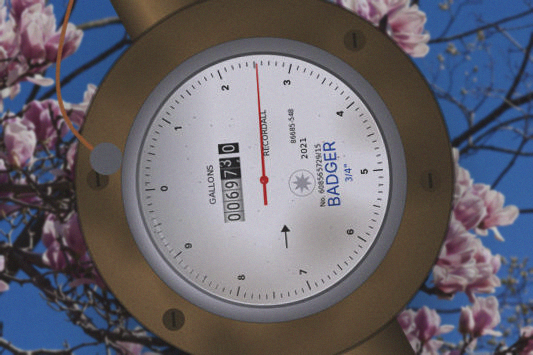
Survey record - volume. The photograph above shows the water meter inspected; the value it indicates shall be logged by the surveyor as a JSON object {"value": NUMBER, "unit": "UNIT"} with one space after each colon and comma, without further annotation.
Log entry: {"value": 69732.5, "unit": "gal"}
